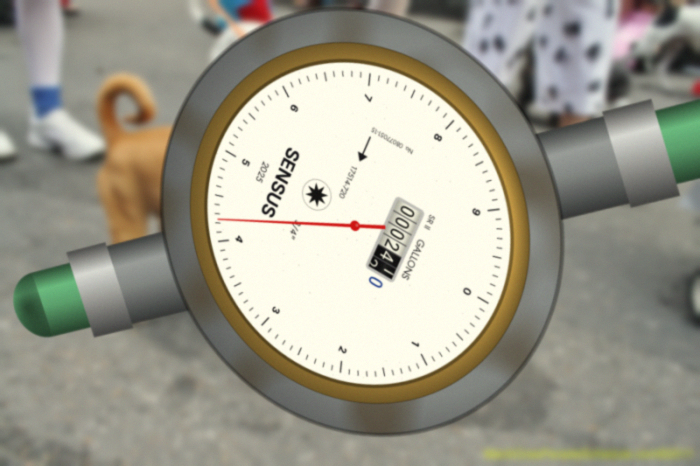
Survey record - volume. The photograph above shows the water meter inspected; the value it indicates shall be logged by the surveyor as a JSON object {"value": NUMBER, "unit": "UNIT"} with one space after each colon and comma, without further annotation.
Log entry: {"value": 2414.2, "unit": "gal"}
